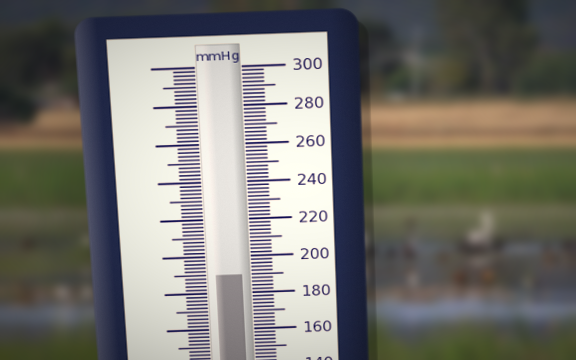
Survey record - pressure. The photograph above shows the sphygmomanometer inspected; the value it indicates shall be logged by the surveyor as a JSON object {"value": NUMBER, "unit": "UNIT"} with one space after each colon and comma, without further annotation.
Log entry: {"value": 190, "unit": "mmHg"}
